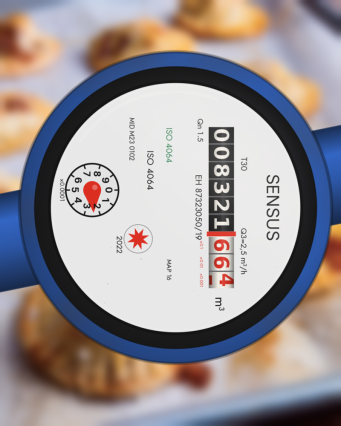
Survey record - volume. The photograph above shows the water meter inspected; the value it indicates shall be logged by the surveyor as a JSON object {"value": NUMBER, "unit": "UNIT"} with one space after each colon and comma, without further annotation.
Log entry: {"value": 8321.6642, "unit": "m³"}
